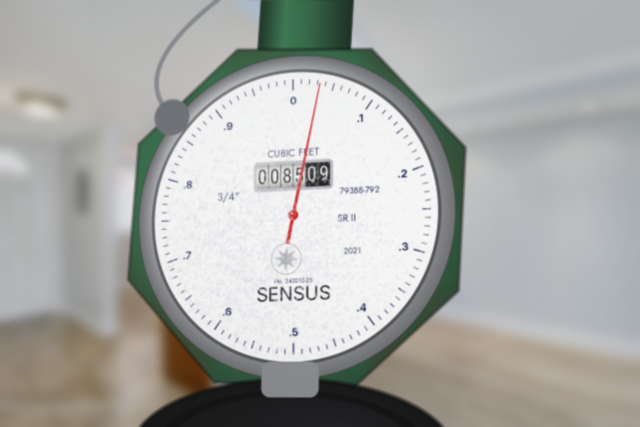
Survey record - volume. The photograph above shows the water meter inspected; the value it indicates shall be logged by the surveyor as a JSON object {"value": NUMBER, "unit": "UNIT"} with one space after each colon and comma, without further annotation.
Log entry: {"value": 8509.03, "unit": "ft³"}
